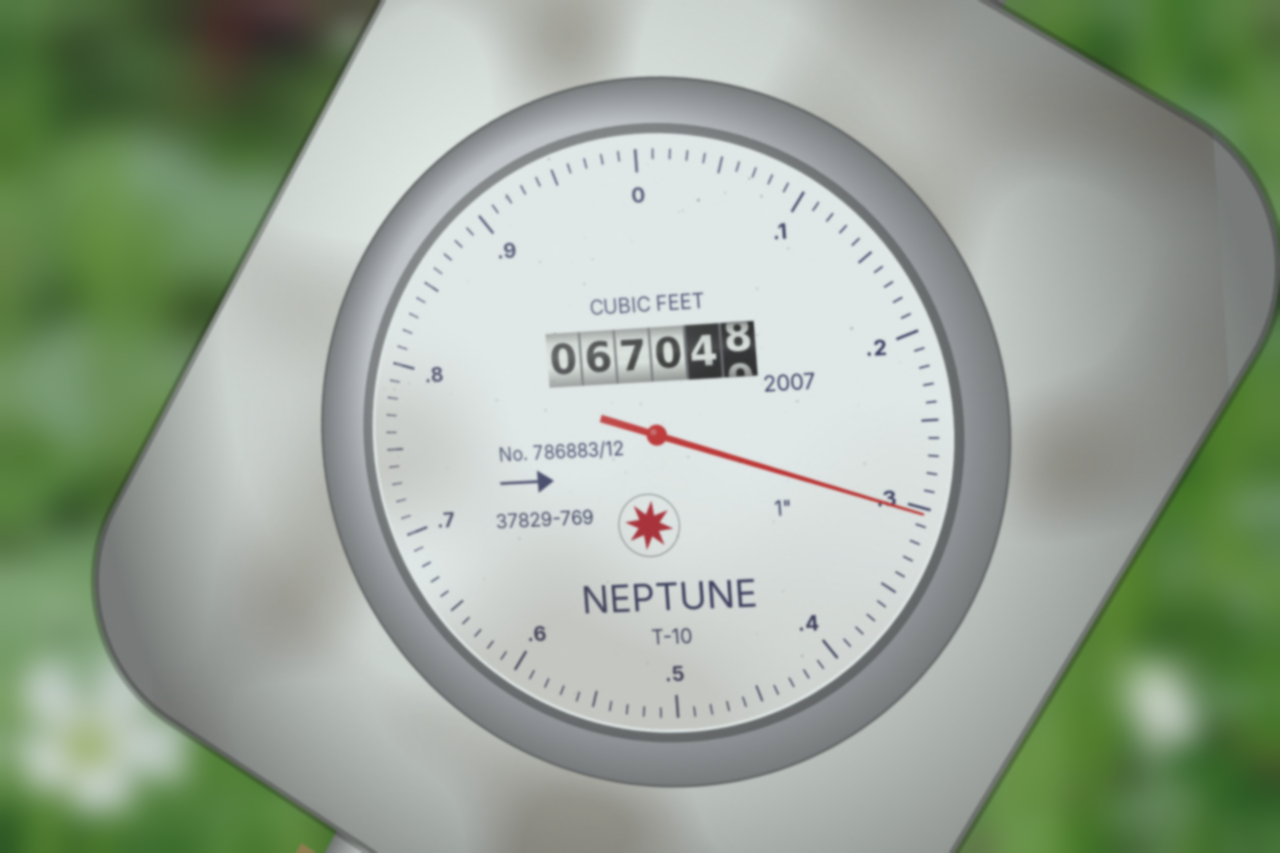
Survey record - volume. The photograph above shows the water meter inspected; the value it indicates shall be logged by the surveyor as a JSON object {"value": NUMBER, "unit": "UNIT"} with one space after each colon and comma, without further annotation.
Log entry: {"value": 67048.30, "unit": "ft³"}
